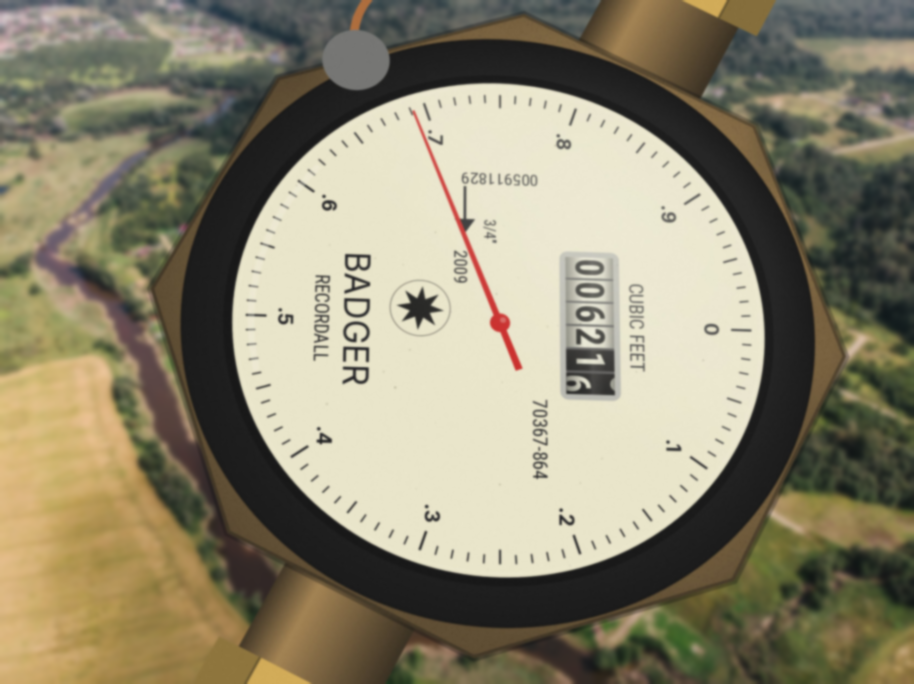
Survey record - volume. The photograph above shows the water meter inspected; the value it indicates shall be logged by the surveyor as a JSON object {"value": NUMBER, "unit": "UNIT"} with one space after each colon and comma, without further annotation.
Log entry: {"value": 6215.69, "unit": "ft³"}
